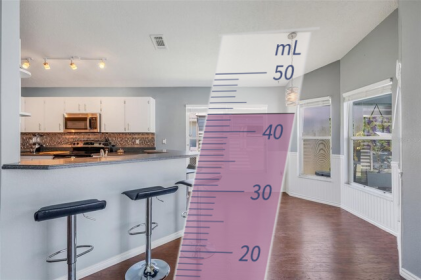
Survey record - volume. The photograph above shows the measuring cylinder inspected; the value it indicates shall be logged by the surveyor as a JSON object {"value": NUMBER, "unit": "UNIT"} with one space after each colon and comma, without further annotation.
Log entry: {"value": 43, "unit": "mL"}
